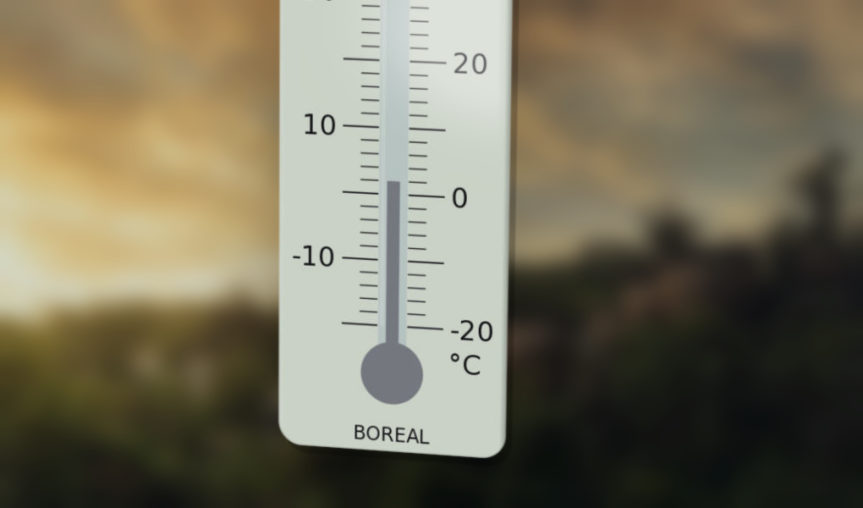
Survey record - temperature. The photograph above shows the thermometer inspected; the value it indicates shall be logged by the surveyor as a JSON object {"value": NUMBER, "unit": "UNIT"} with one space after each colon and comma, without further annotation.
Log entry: {"value": 2, "unit": "°C"}
